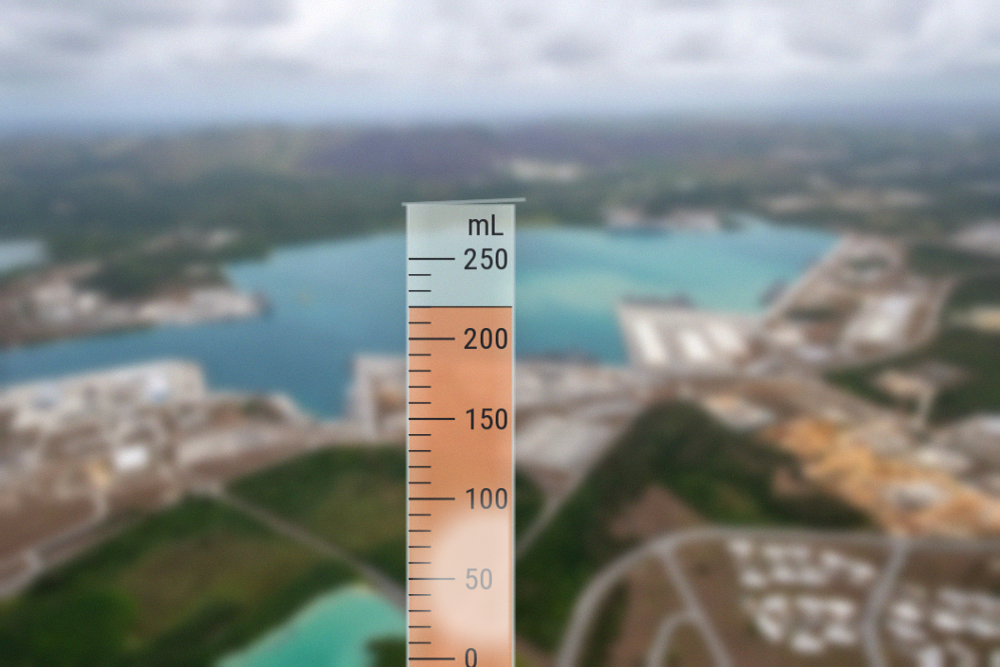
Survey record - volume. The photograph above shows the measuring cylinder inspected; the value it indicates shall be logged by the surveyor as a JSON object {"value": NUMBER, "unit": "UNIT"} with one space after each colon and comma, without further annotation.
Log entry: {"value": 220, "unit": "mL"}
